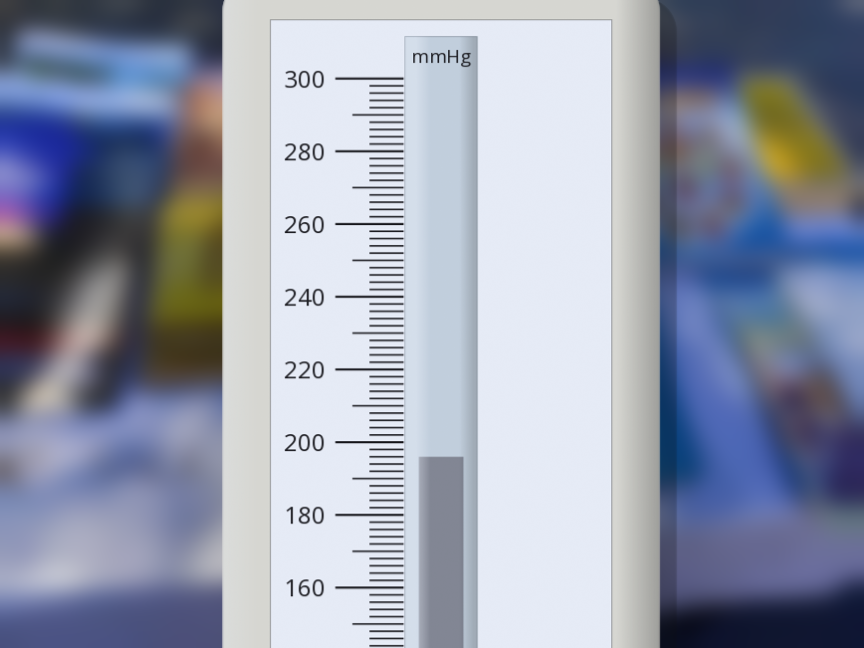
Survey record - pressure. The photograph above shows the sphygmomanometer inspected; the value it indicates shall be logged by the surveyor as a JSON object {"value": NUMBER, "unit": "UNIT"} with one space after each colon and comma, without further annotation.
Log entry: {"value": 196, "unit": "mmHg"}
